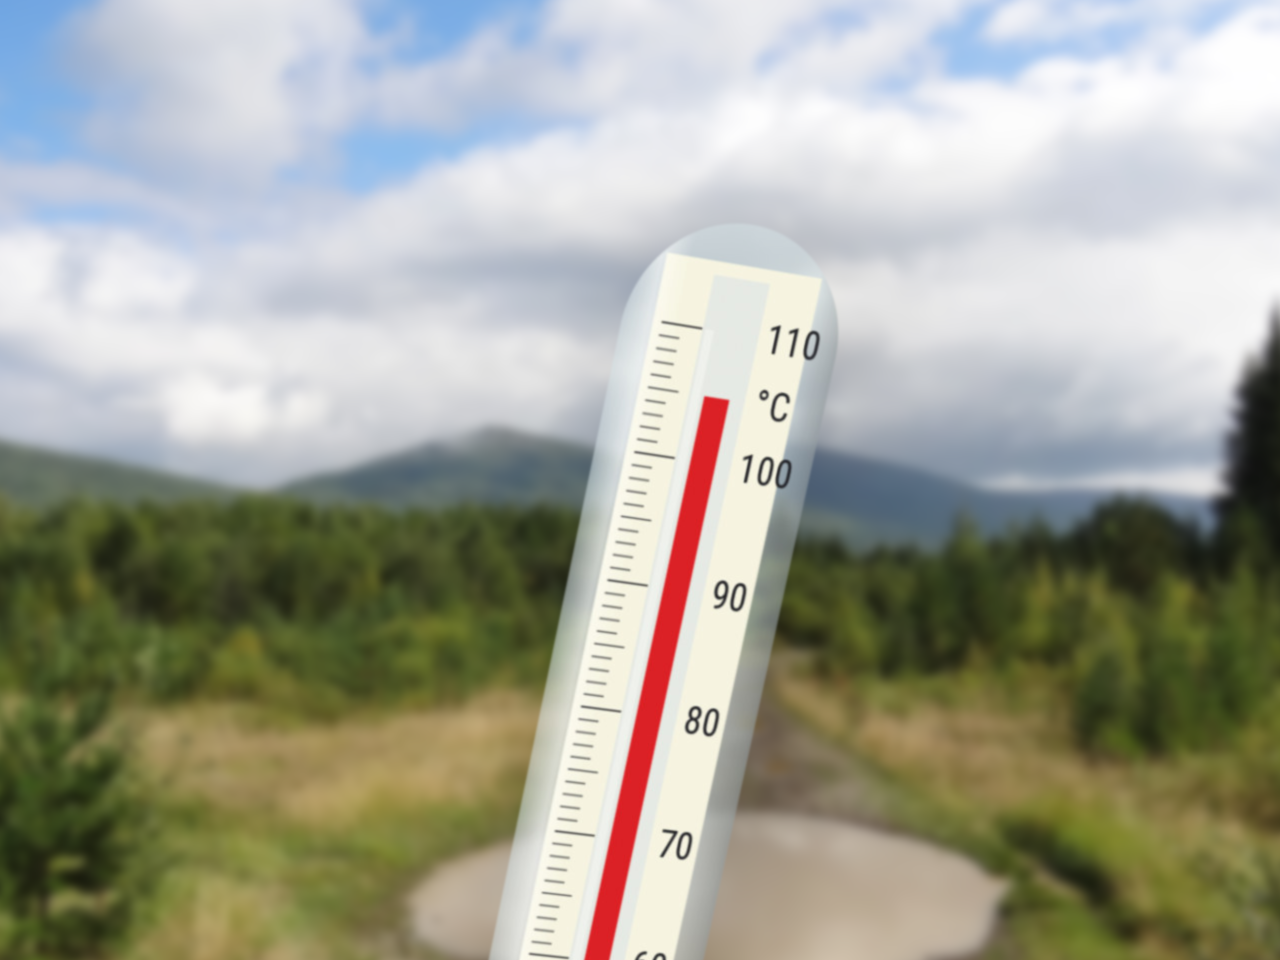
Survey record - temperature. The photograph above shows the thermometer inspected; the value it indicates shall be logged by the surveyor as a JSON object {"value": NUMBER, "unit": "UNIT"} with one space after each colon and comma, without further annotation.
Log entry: {"value": 105, "unit": "°C"}
